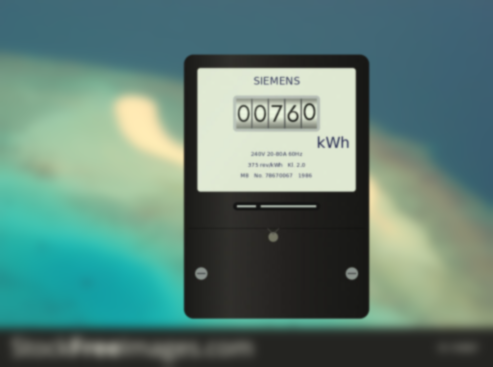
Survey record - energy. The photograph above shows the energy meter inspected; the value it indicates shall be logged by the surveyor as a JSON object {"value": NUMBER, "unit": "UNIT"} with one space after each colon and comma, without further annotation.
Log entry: {"value": 760, "unit": "kWh"}
